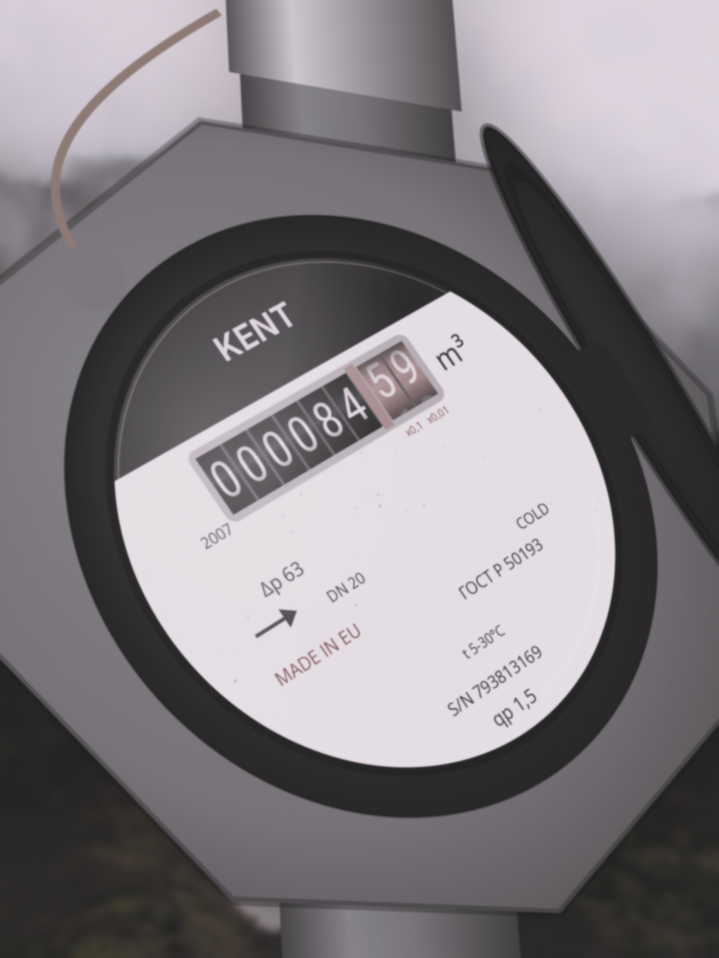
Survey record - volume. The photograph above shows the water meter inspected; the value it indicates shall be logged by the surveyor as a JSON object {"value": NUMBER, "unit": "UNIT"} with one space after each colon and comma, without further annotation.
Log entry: {"value": 84.59, "unit": "m³"}
